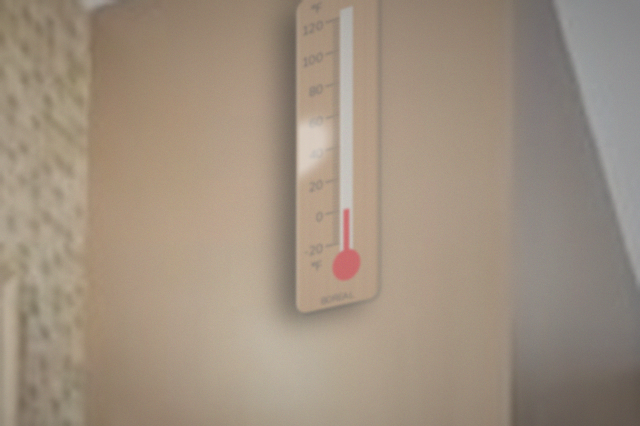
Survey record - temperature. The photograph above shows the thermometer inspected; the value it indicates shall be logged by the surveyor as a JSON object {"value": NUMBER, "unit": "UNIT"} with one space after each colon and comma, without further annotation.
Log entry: {"value": 0, "unit": "°F"}
